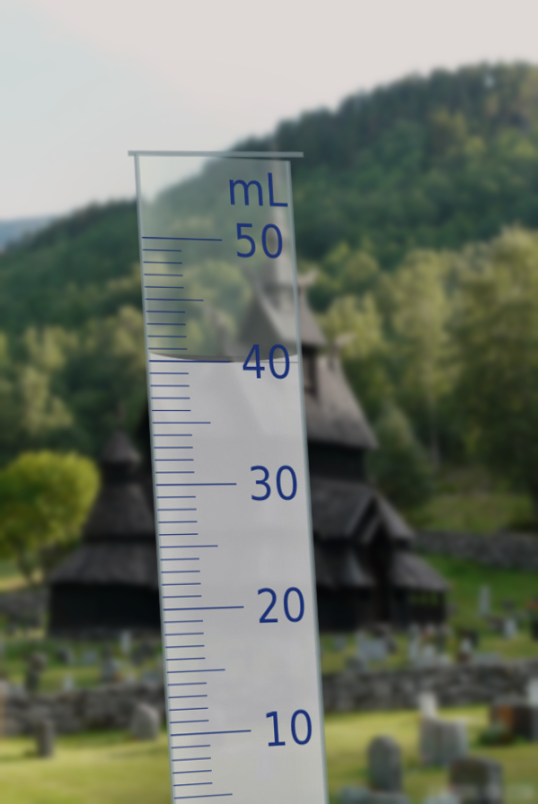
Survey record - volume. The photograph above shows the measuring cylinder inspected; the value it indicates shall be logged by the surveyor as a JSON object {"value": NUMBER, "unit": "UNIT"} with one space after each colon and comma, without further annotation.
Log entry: {"value": 40, "unit": "mL"}
